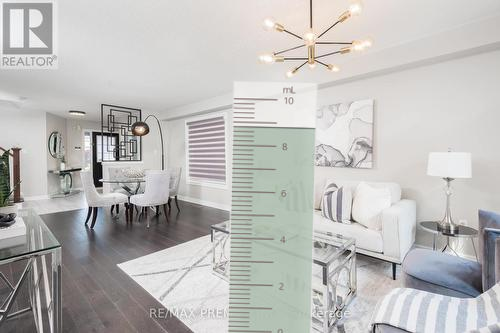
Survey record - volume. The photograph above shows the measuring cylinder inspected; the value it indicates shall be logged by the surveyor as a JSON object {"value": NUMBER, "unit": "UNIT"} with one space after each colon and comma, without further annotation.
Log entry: {"value": 8.8, "unit": "mL"}
